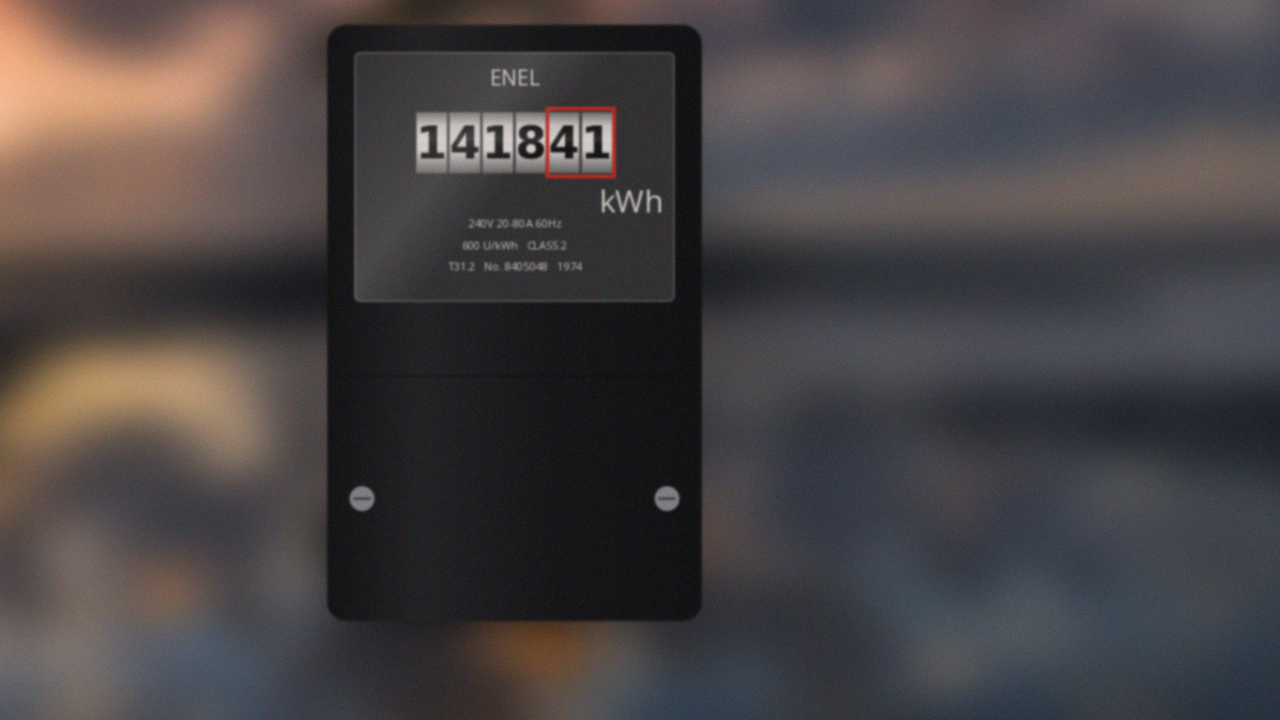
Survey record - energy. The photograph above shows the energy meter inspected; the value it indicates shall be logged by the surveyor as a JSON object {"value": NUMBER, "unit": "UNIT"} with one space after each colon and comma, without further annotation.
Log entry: {"value": 1418.41, "unit": "kWh"}
